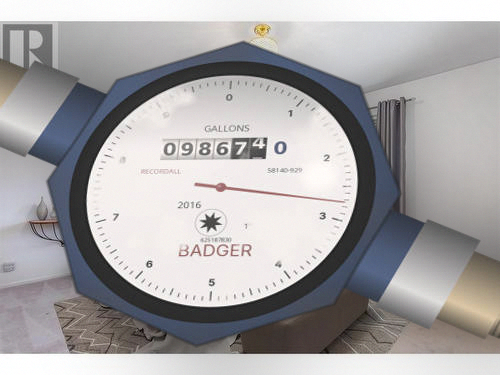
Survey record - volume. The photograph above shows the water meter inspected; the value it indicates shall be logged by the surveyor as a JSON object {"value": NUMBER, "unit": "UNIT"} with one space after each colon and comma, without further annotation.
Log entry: {"value": 986742.7, "unit": "gal"}
